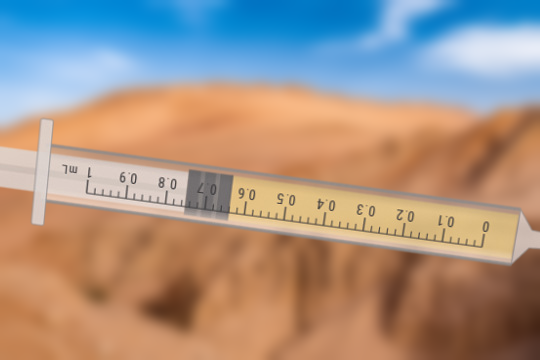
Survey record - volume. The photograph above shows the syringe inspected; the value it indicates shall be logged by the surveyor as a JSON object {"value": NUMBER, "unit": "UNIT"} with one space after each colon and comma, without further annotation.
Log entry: {"value": 0.64, "unit": "mL"}
